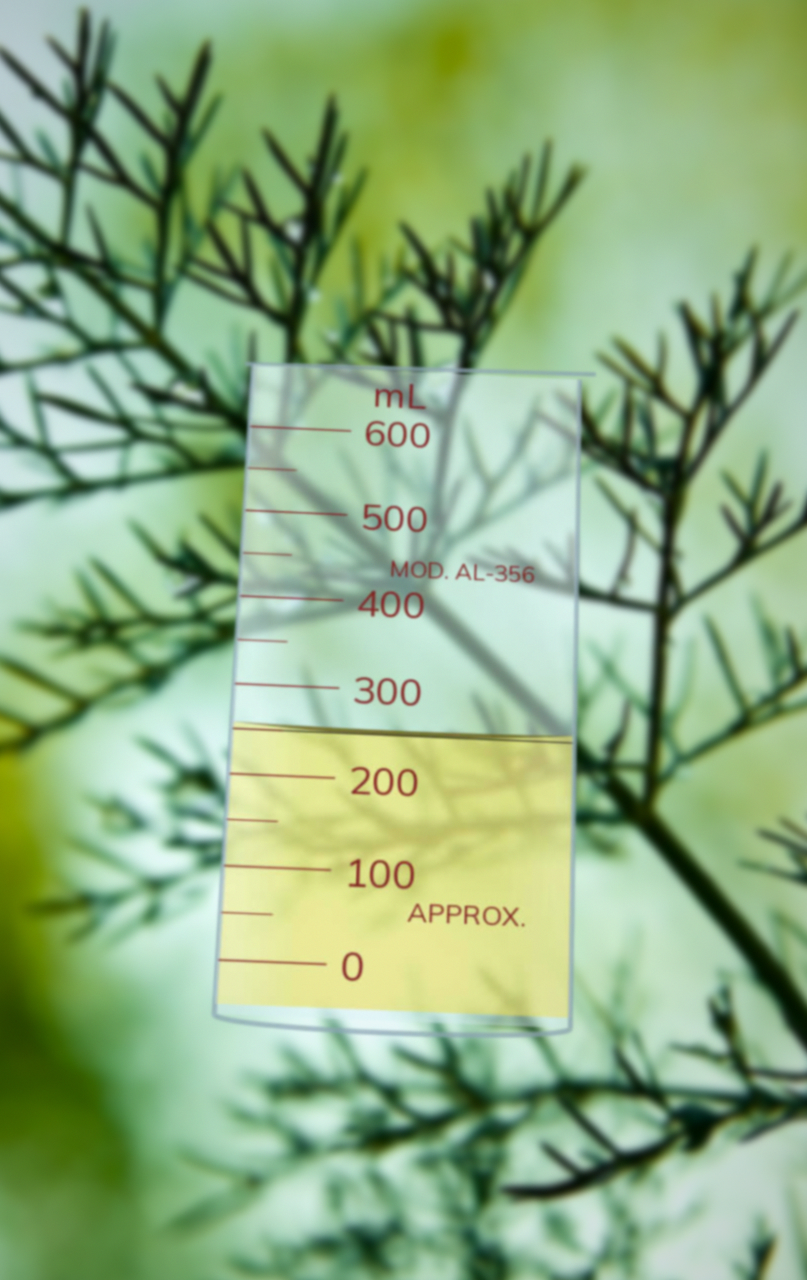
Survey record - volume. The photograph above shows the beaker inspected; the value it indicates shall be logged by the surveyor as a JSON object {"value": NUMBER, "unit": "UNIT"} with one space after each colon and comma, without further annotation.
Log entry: {"value": 250, "unit": "mL"}
